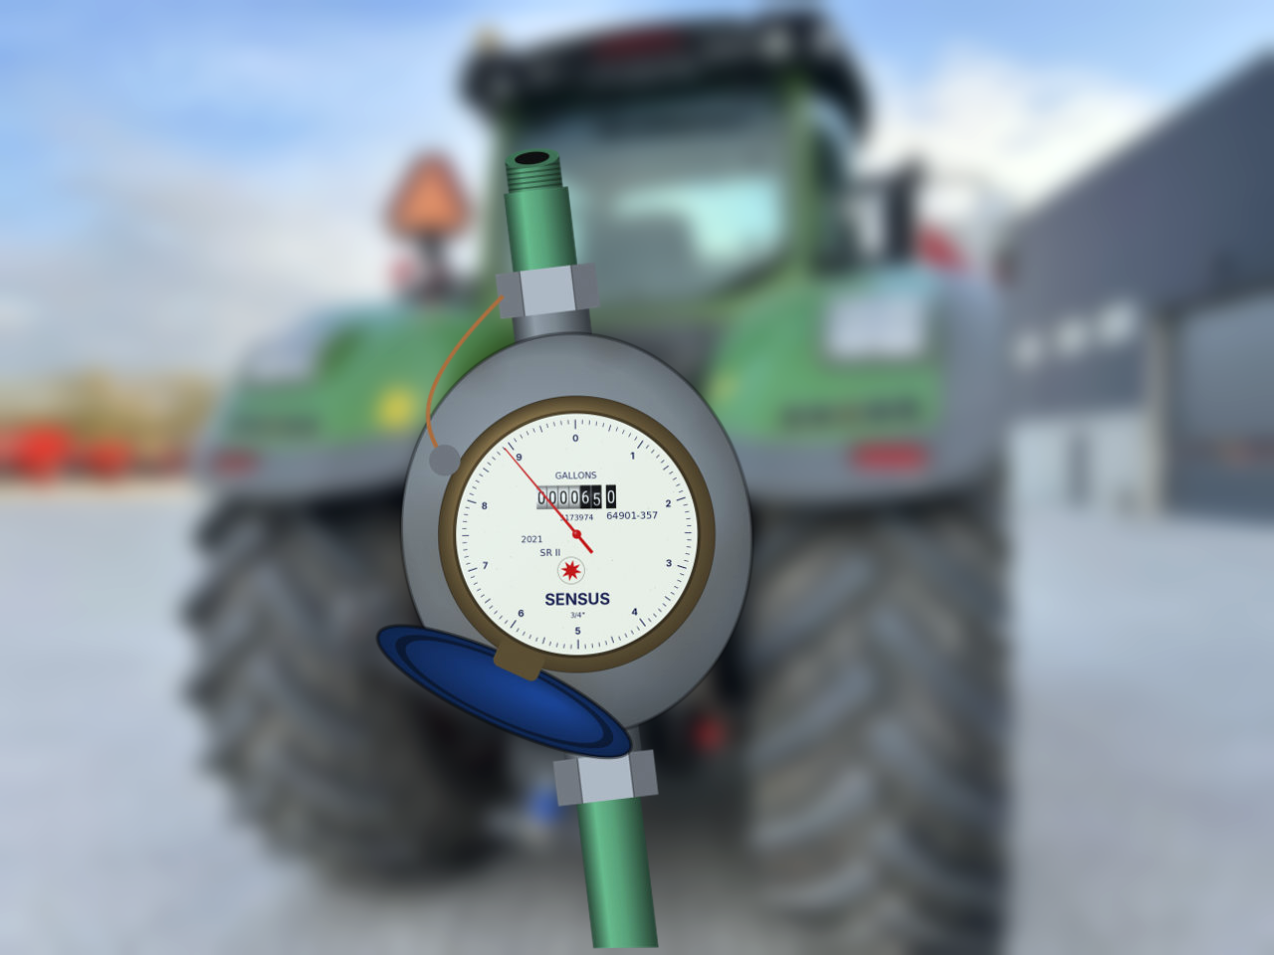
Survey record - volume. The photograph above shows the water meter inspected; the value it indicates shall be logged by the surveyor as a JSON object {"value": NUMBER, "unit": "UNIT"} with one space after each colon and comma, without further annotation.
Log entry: {"value": 648.9, "unit": "gal"}
